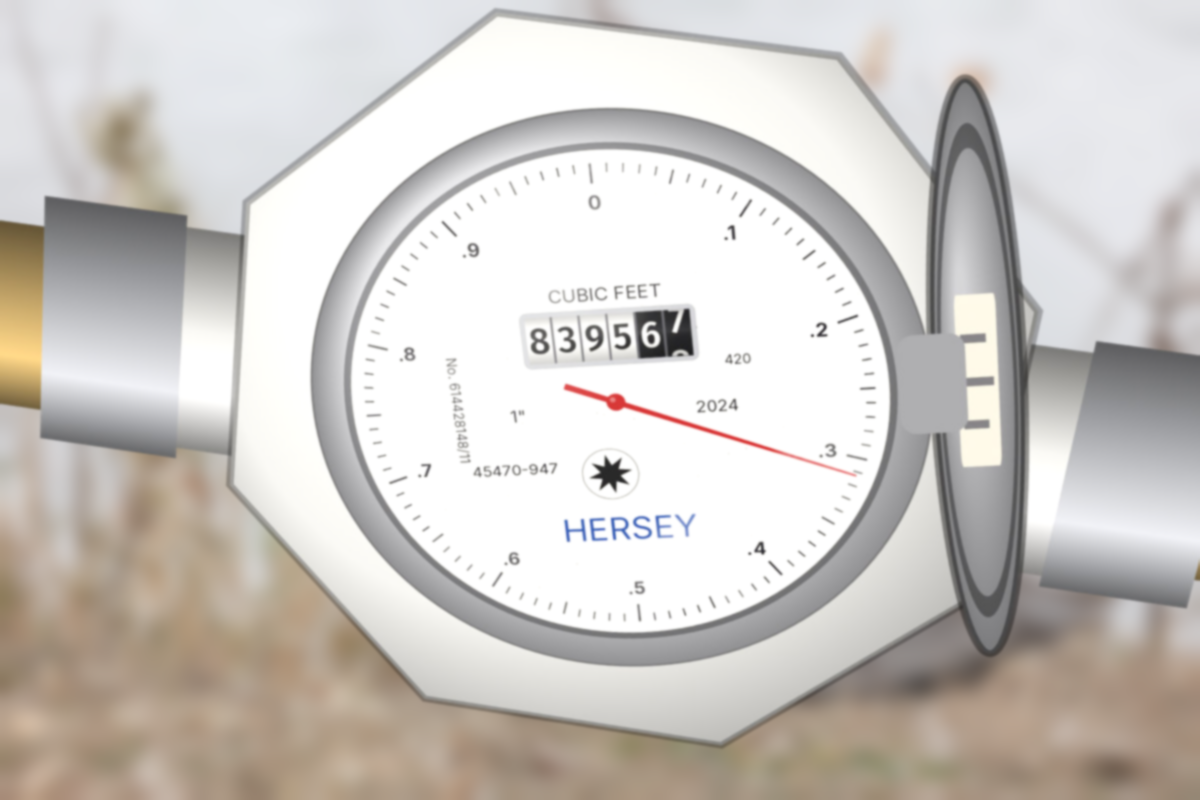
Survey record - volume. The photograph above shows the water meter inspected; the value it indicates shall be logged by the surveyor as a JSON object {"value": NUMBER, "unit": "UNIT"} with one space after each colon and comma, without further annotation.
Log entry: {"value": 839567.31, "unit": "ft³"}
